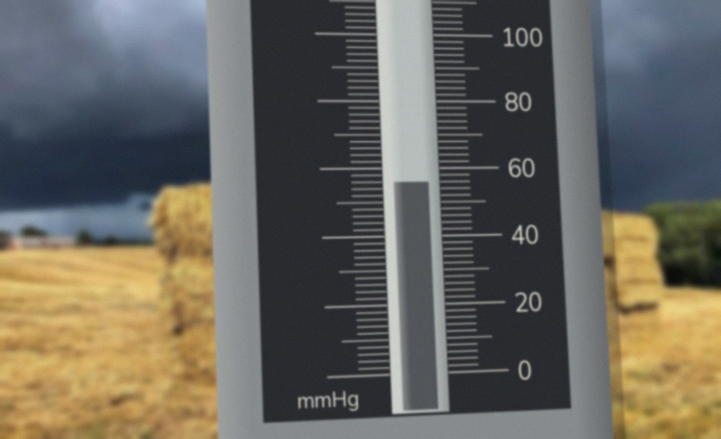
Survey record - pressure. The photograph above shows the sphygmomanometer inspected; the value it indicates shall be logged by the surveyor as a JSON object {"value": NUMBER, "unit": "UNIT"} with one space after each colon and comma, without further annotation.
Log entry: {"value": 56, "unit": "mmHg"}
